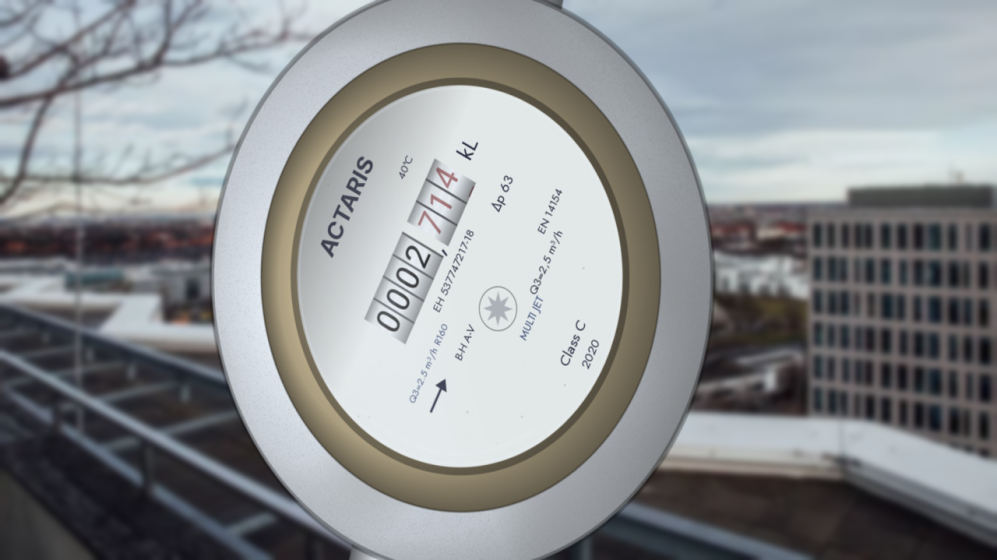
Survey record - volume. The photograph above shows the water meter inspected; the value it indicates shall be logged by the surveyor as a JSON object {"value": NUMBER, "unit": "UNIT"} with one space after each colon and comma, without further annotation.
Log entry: {"value": 2.714, "unit": "kL"}
